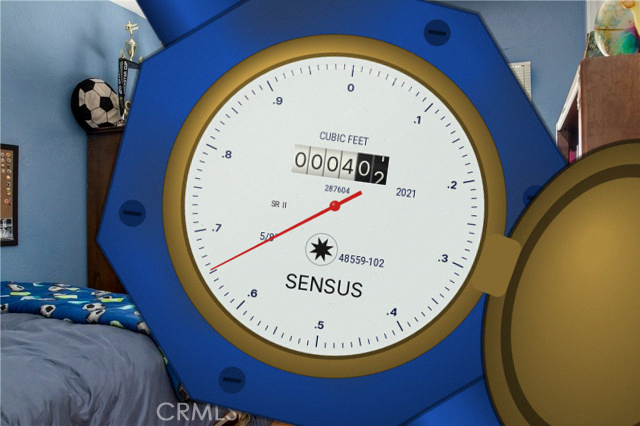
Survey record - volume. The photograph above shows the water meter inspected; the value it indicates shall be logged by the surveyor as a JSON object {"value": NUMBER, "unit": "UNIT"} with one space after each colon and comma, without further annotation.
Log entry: {"value": 401.65, "unit": "ft³"}
